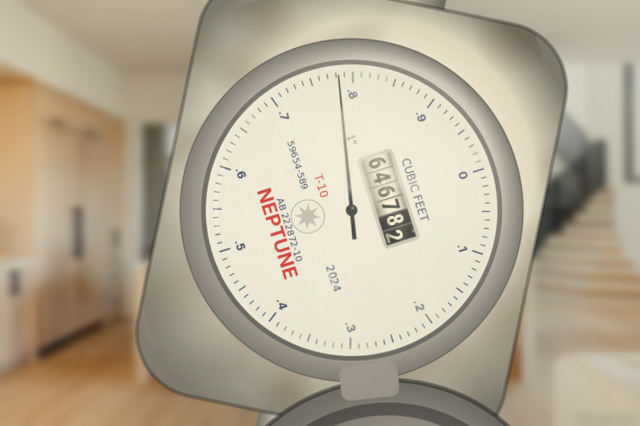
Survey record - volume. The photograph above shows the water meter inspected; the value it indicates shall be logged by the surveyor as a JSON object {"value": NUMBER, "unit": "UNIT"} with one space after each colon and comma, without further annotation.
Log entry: {"value": 646781.78, "unit": "ft³"}
